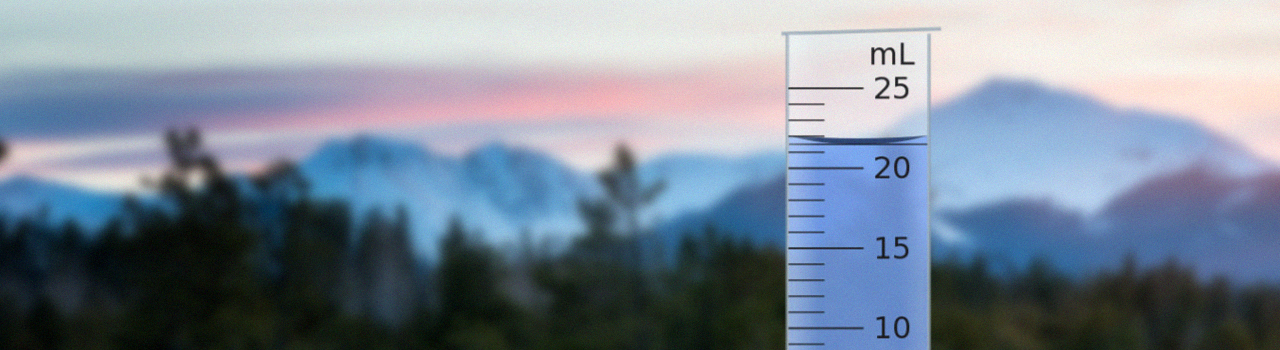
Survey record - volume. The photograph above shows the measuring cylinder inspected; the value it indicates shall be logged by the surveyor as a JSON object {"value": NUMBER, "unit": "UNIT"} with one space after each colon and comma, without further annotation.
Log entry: {"value": 21.5, "unit": "mL"}
